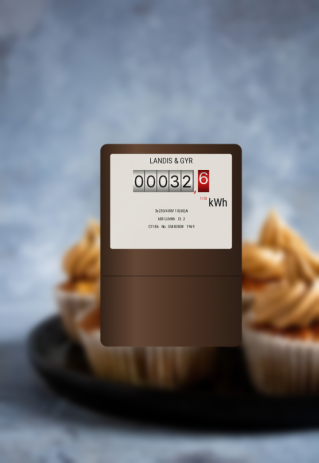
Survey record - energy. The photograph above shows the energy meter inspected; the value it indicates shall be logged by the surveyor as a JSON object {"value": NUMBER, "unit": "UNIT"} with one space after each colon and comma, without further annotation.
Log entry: {"value": 32.6, "unit": "kWh"}
